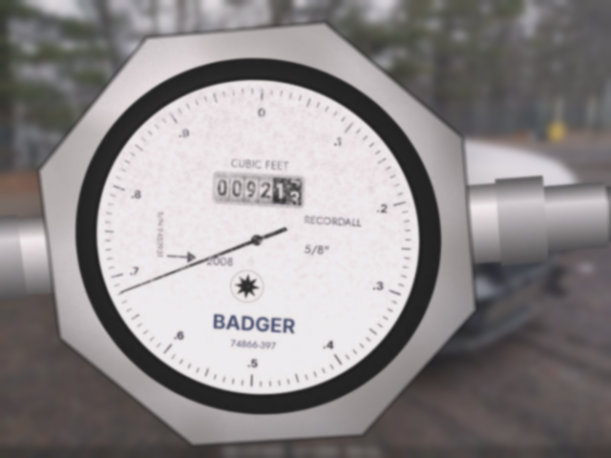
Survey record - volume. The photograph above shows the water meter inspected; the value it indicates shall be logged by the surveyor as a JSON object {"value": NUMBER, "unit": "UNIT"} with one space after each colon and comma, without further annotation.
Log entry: {"value": 9212.68, "unit": "ft³"}
